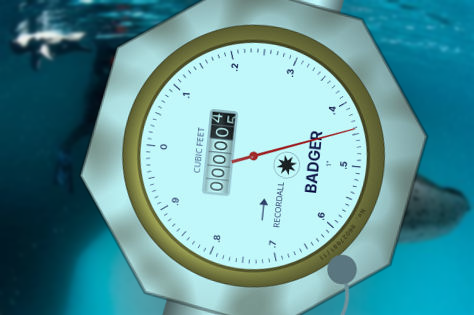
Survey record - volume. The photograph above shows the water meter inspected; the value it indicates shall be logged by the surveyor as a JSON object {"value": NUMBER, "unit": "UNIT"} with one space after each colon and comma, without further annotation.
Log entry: {"value": 4.44, "unit": "ft³"}
